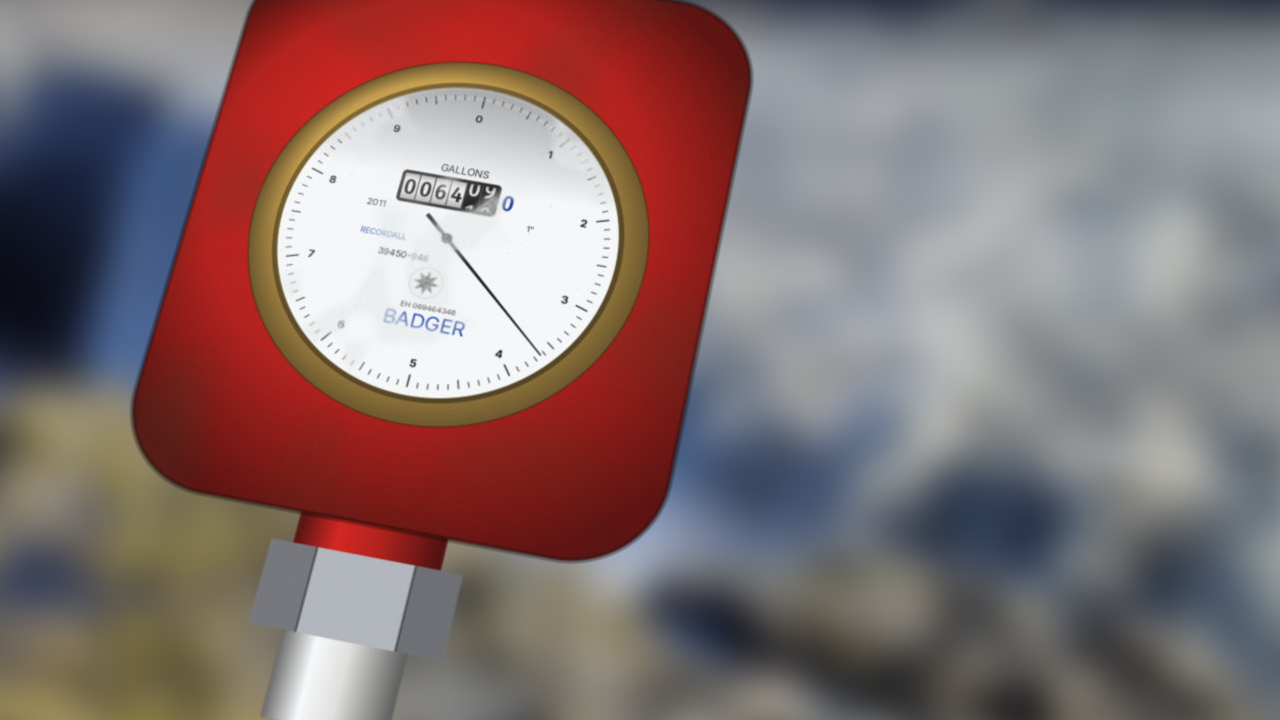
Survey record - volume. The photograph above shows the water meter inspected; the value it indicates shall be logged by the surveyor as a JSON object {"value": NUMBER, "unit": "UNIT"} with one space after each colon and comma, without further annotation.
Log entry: {"value": 64093.6, "unit": "gal"}
